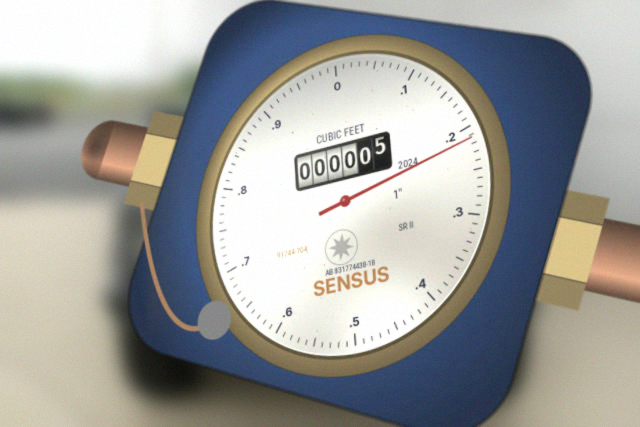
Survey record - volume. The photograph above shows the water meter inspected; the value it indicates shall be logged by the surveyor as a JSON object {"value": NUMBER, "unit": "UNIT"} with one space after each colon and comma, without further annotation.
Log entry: {"value": 5.21, "unit": "ft³"}
